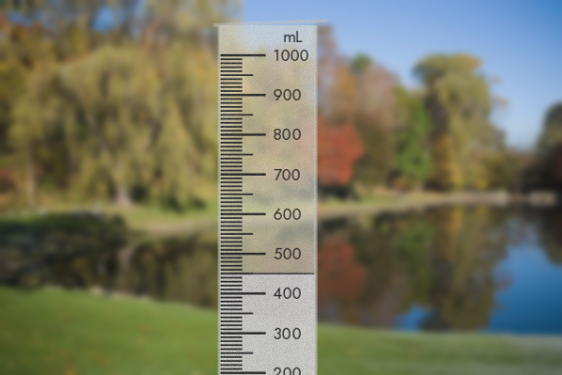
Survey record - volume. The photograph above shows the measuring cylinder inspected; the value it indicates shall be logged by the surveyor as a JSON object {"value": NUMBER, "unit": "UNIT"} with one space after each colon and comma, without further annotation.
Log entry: {"value": 450, "unit": "mL"}
